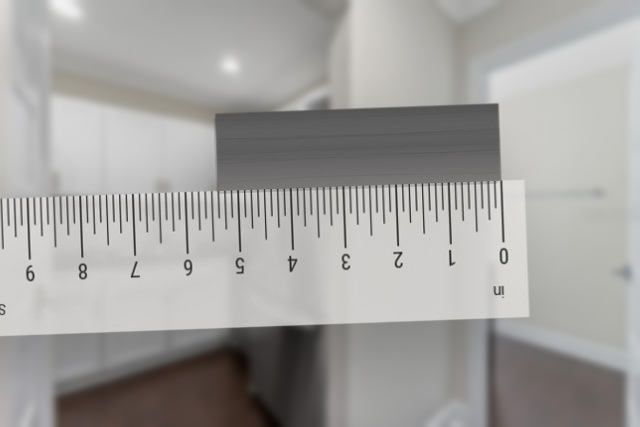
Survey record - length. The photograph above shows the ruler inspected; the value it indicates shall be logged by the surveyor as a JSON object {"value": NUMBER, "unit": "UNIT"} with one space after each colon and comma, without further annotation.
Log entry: {"value": 5.375, "unit": "in"}
